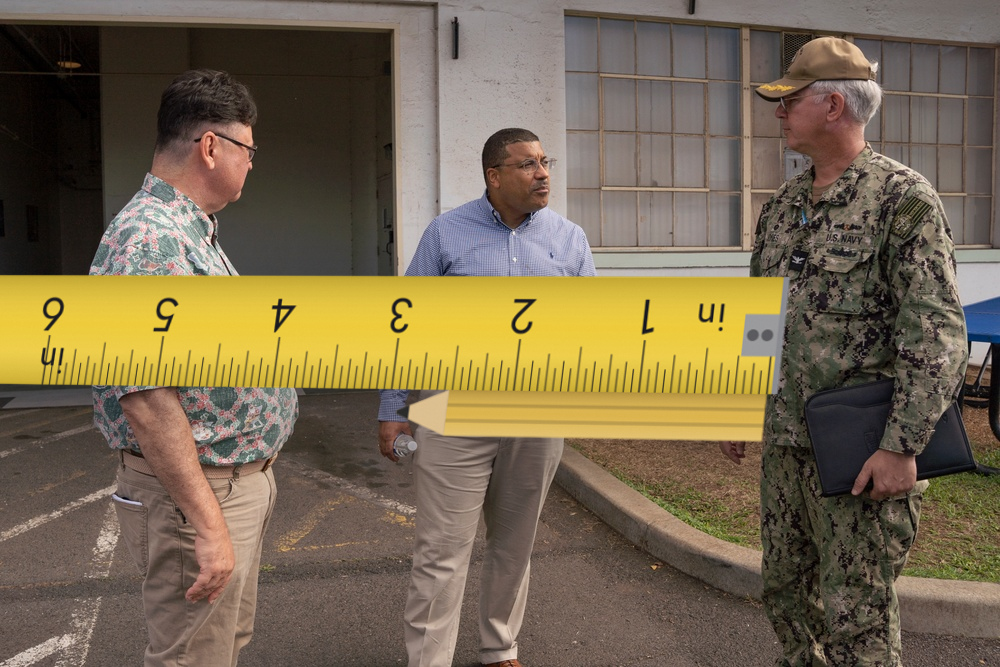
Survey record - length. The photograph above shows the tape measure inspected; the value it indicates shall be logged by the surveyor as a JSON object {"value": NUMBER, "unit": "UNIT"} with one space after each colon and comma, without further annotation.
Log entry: {"value": 2.9375, "unit": "in"}
